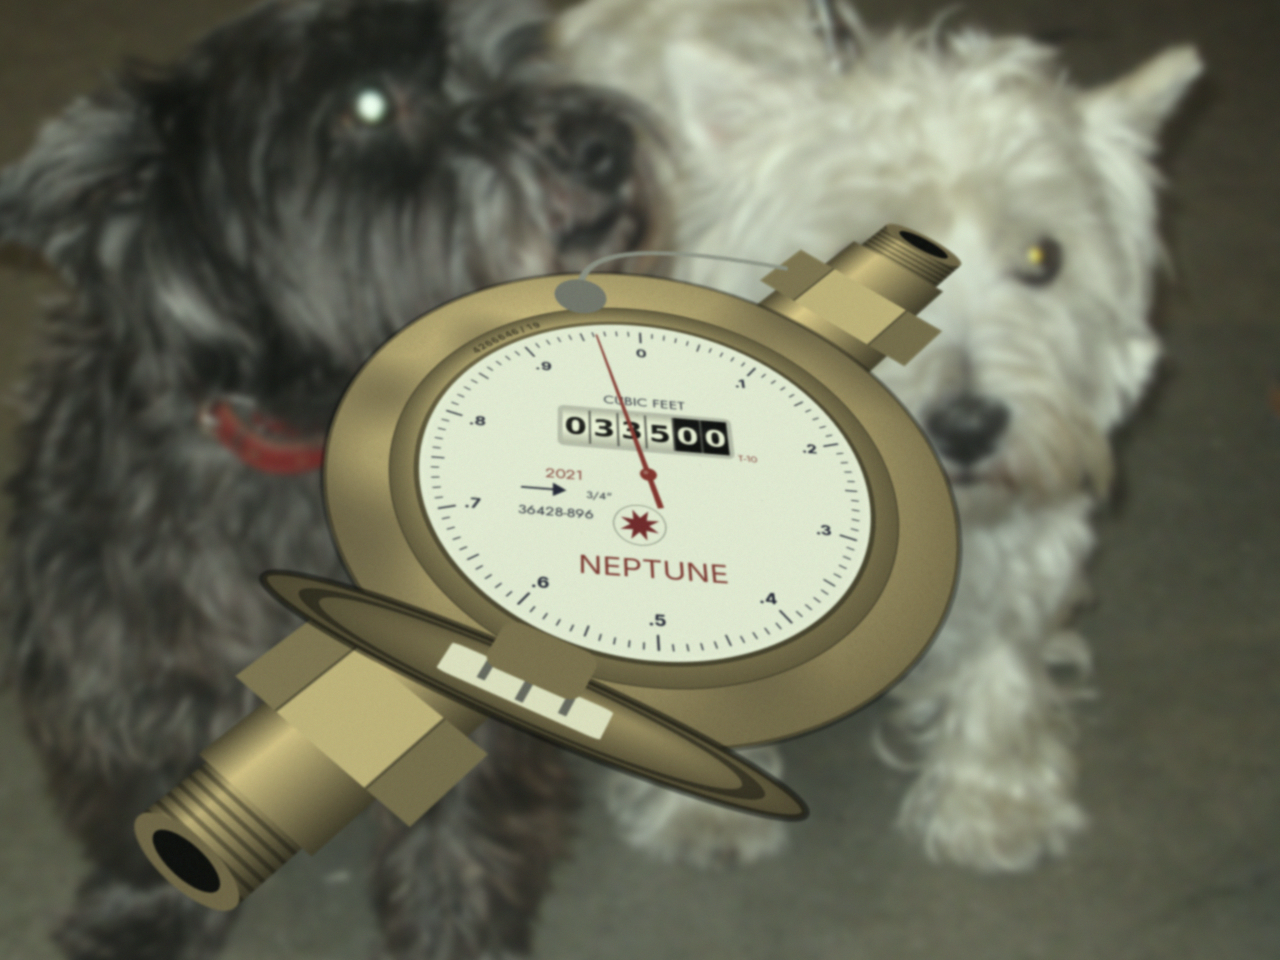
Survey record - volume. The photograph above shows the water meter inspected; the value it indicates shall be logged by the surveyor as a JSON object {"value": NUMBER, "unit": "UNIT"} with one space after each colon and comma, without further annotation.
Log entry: {"value": 33499.96, "unit": "ft³"}
